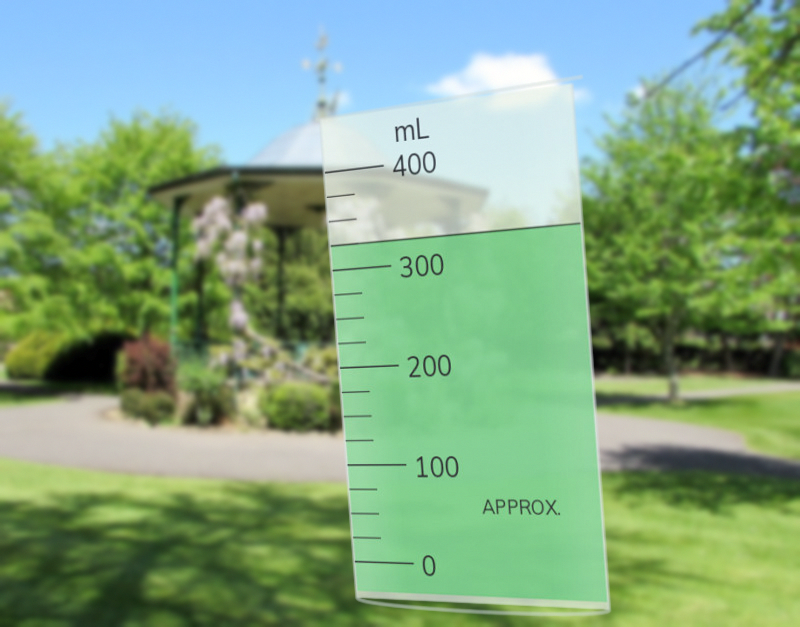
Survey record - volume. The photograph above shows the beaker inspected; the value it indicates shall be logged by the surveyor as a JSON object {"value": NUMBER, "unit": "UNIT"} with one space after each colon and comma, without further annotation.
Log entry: {"value": 325, "unit": "mL"}
